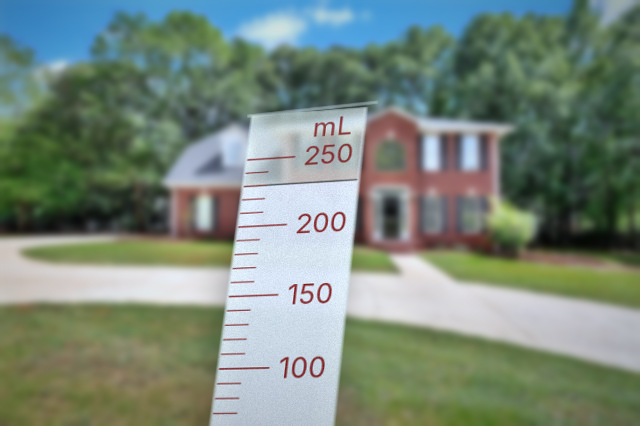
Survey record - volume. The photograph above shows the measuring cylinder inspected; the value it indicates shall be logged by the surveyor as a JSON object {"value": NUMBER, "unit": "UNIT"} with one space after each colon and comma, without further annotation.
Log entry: {"value": 230, "unit": "mL"}
